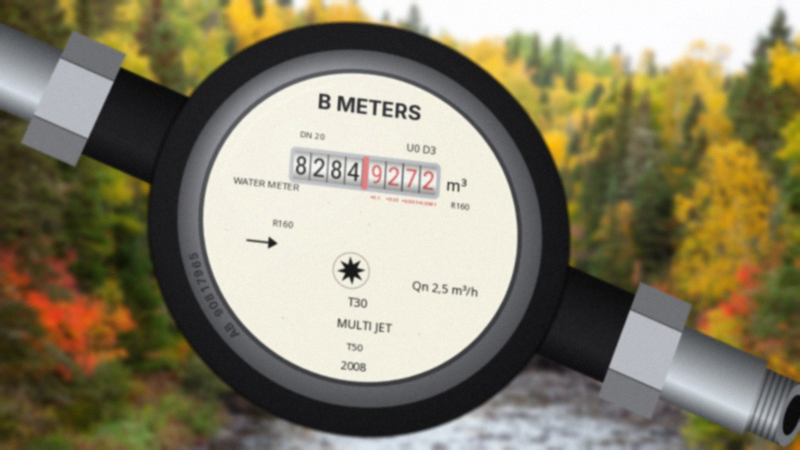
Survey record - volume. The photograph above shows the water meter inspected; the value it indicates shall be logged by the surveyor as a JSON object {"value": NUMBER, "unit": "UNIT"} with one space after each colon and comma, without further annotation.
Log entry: {"value": 8284.9272, "unit": "m³"}
